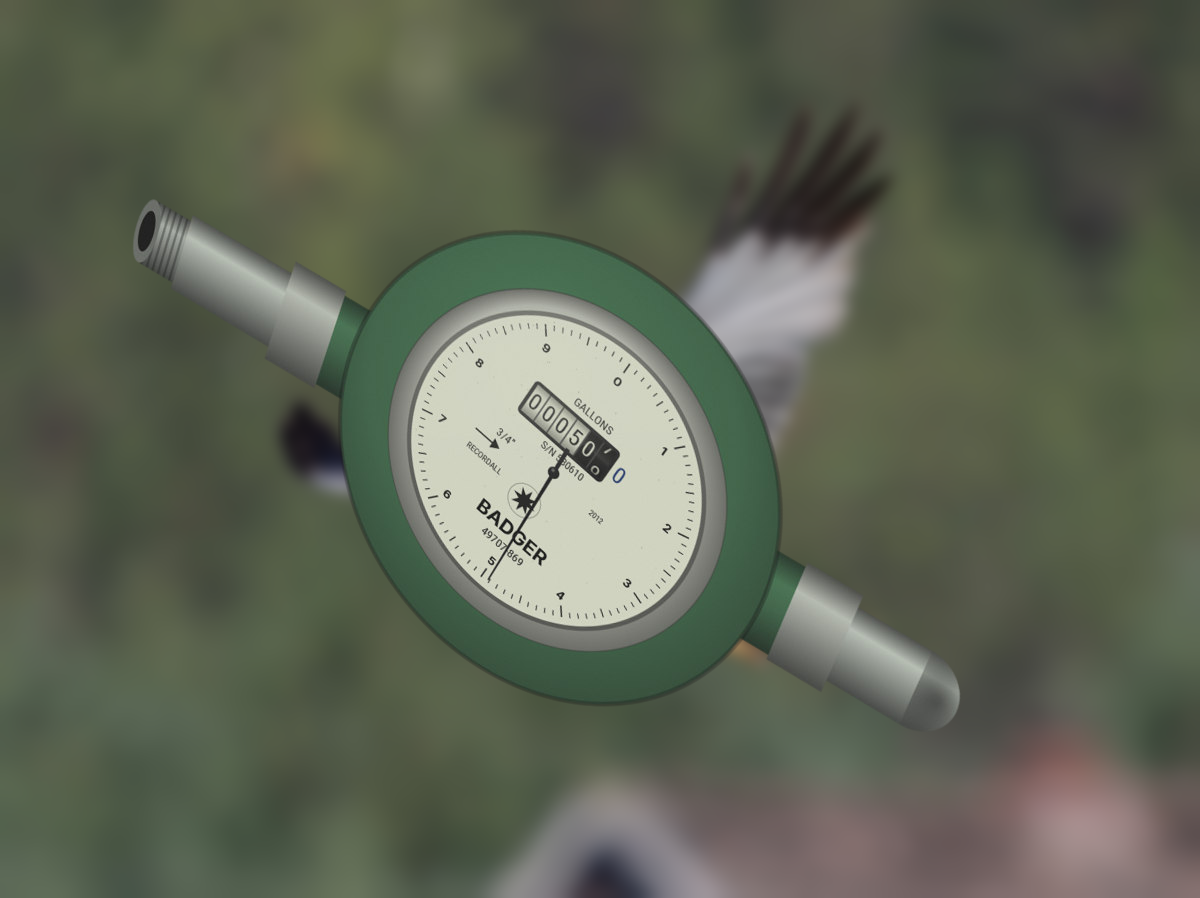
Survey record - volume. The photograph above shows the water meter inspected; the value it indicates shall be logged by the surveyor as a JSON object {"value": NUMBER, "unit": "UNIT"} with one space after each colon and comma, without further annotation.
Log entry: {"value": 5074.9, "unit": "gal"}
